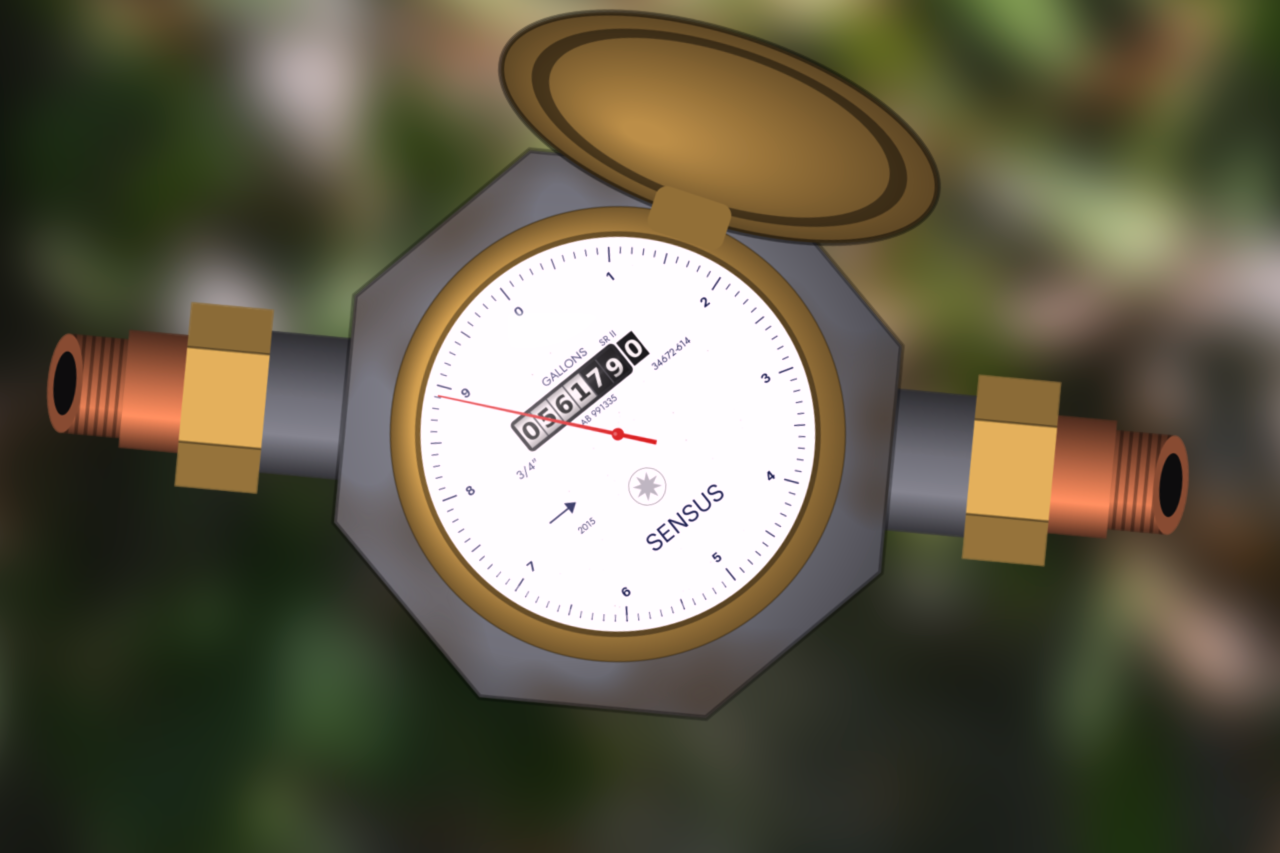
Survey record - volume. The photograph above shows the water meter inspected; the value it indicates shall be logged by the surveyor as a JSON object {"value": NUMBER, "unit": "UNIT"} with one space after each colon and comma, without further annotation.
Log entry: {"value": 561788.9, "unit": "gal"}
